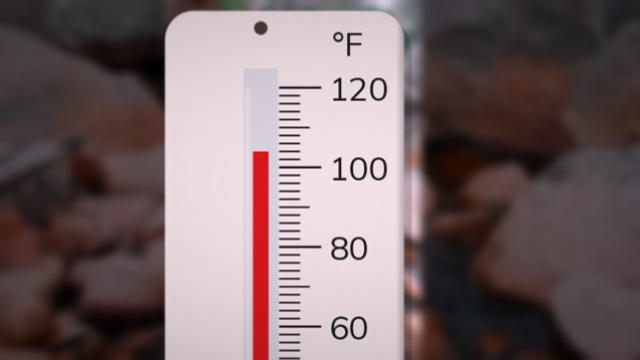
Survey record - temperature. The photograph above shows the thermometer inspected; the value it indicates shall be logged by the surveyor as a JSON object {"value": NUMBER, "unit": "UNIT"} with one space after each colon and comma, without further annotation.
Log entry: {"value": 104, "unit": "°F"}
